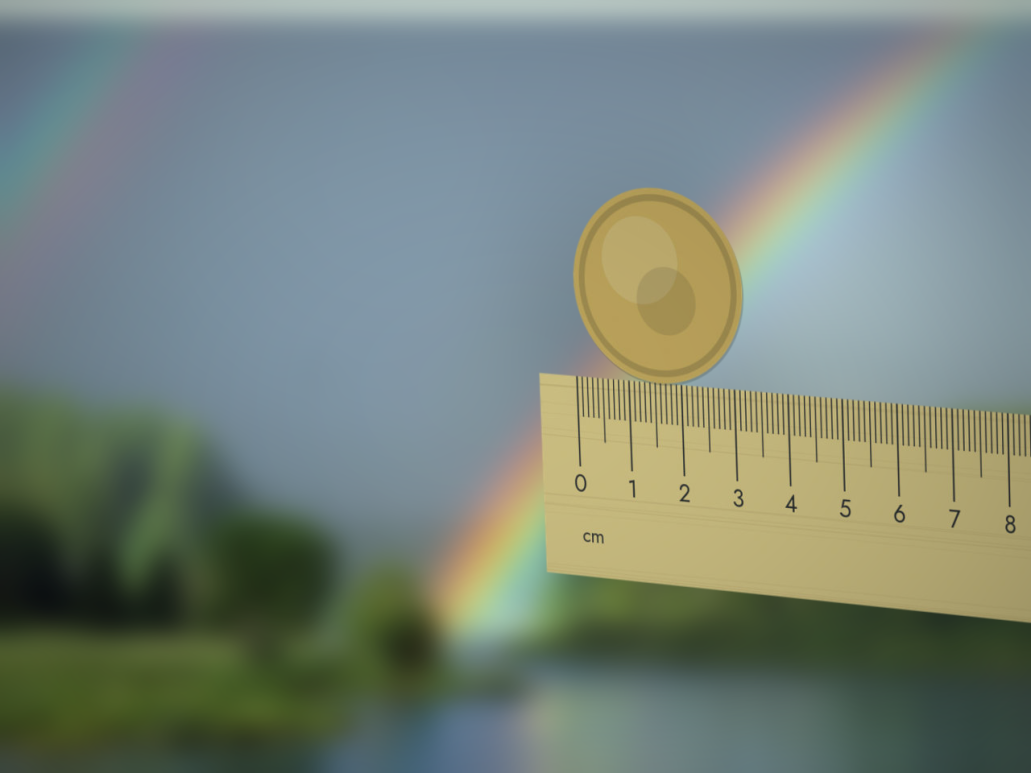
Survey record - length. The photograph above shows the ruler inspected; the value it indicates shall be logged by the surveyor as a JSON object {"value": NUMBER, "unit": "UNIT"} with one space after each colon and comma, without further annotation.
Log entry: {"value": 3.2, "unit": "cm"}
